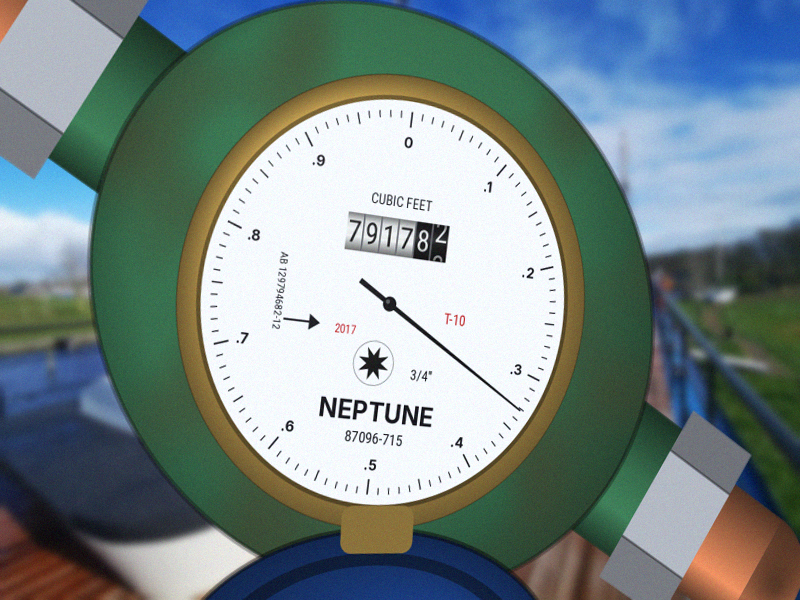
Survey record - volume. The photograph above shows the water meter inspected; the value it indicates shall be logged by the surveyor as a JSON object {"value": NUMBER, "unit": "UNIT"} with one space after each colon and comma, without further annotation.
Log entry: {"value": 791782.33, "unit": "ft³"}
